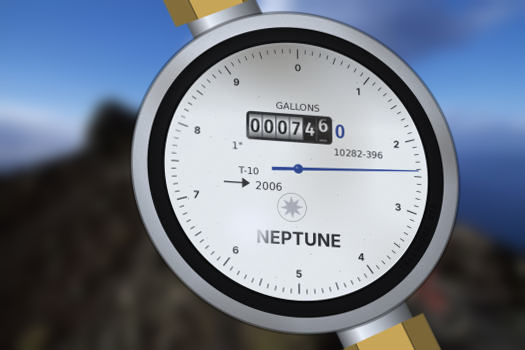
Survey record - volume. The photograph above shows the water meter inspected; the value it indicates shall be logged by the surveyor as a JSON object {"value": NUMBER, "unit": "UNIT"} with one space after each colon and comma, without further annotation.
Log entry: {"value": 7462.4, "unit": "gal"}
